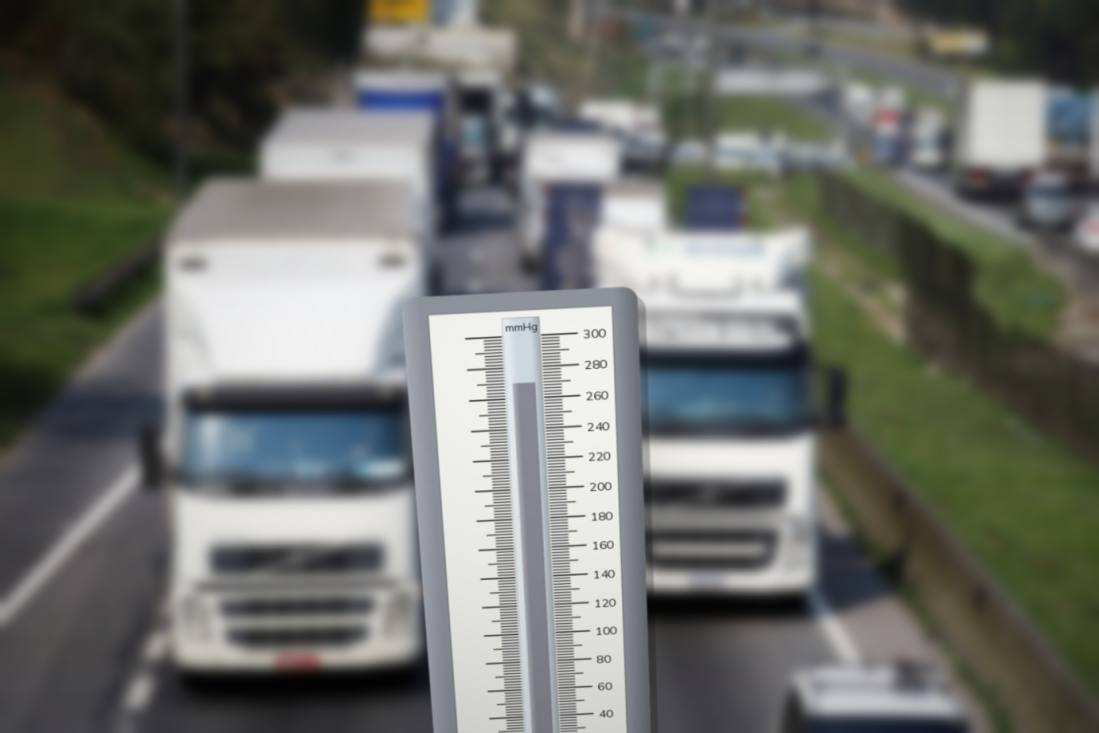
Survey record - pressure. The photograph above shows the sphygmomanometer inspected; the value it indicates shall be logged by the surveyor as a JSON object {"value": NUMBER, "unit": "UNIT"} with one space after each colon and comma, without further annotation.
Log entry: {"value": 270, "unit": "mmHg"}
